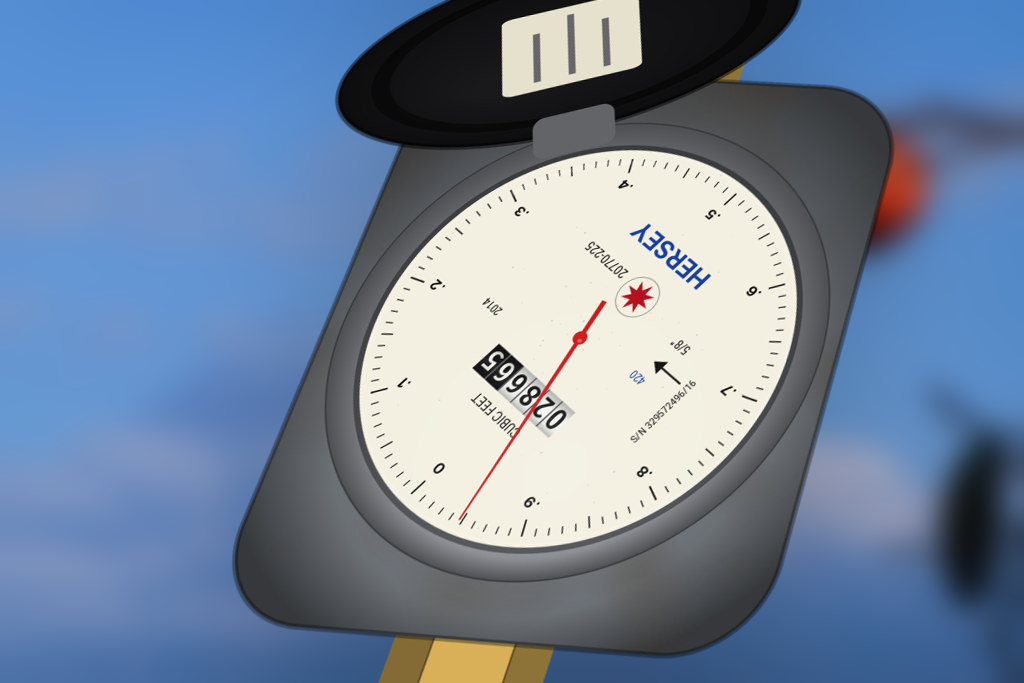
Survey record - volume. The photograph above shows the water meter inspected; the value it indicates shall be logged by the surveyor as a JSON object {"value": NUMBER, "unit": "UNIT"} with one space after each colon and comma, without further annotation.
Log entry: {"value": 28664.95, "unit": "ft³"}
